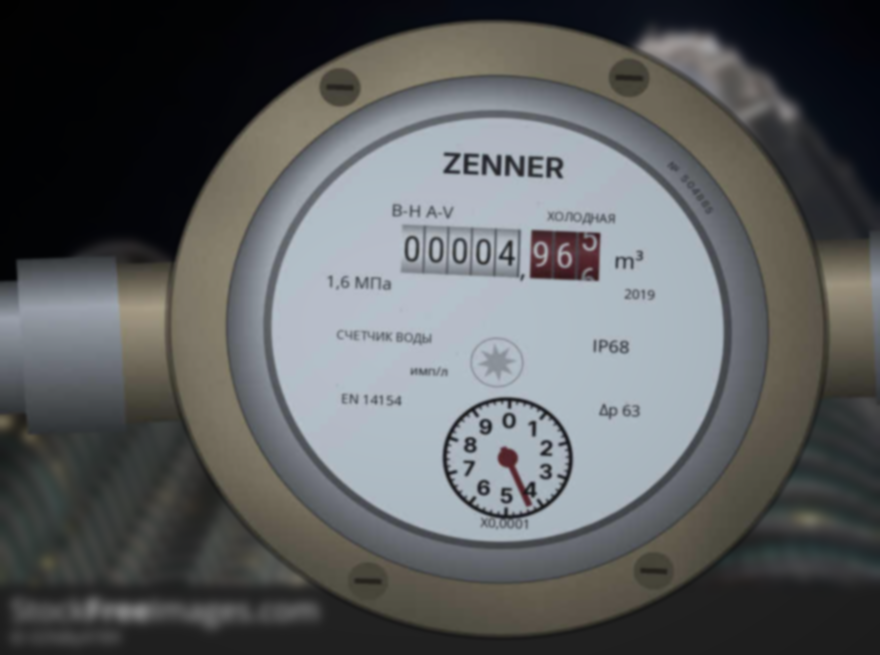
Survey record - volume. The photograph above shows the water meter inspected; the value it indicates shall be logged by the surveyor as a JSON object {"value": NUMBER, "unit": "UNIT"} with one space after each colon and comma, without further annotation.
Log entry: {"value": 4.9654, "unit": "m³"}
